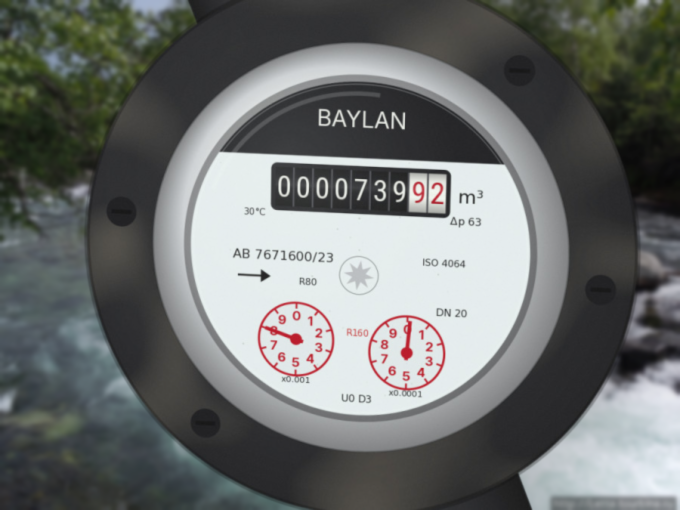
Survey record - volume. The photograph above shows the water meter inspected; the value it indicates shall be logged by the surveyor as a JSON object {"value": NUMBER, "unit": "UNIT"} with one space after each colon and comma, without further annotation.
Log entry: {"value": 739.9280, "unit": "m³"}
